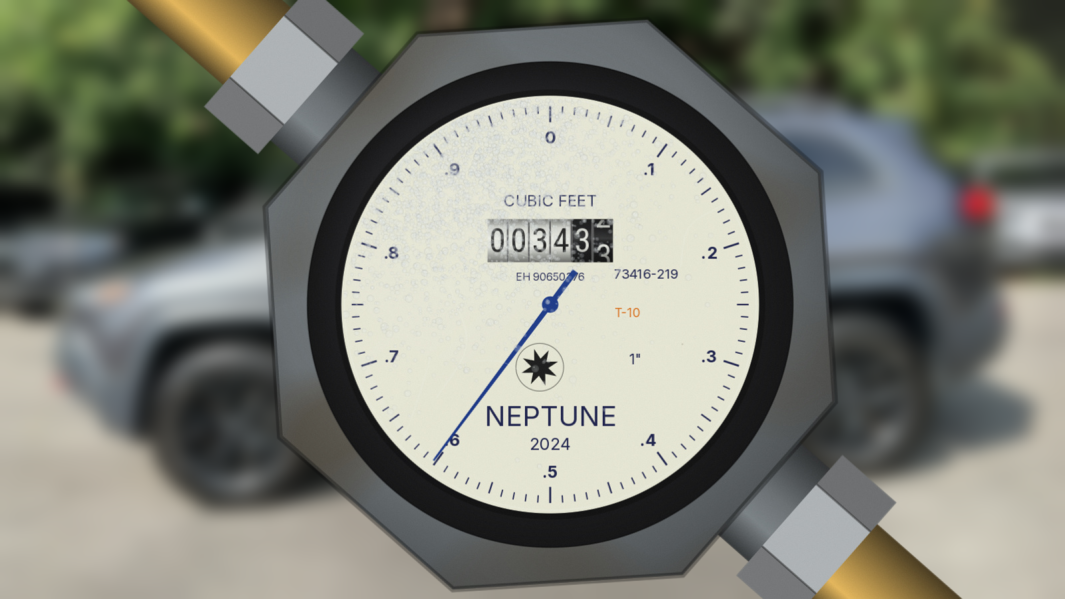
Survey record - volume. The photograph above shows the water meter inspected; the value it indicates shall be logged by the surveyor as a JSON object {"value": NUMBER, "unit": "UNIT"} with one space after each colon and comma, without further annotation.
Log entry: {"value": 3432.60, "unit": "ft³"}
